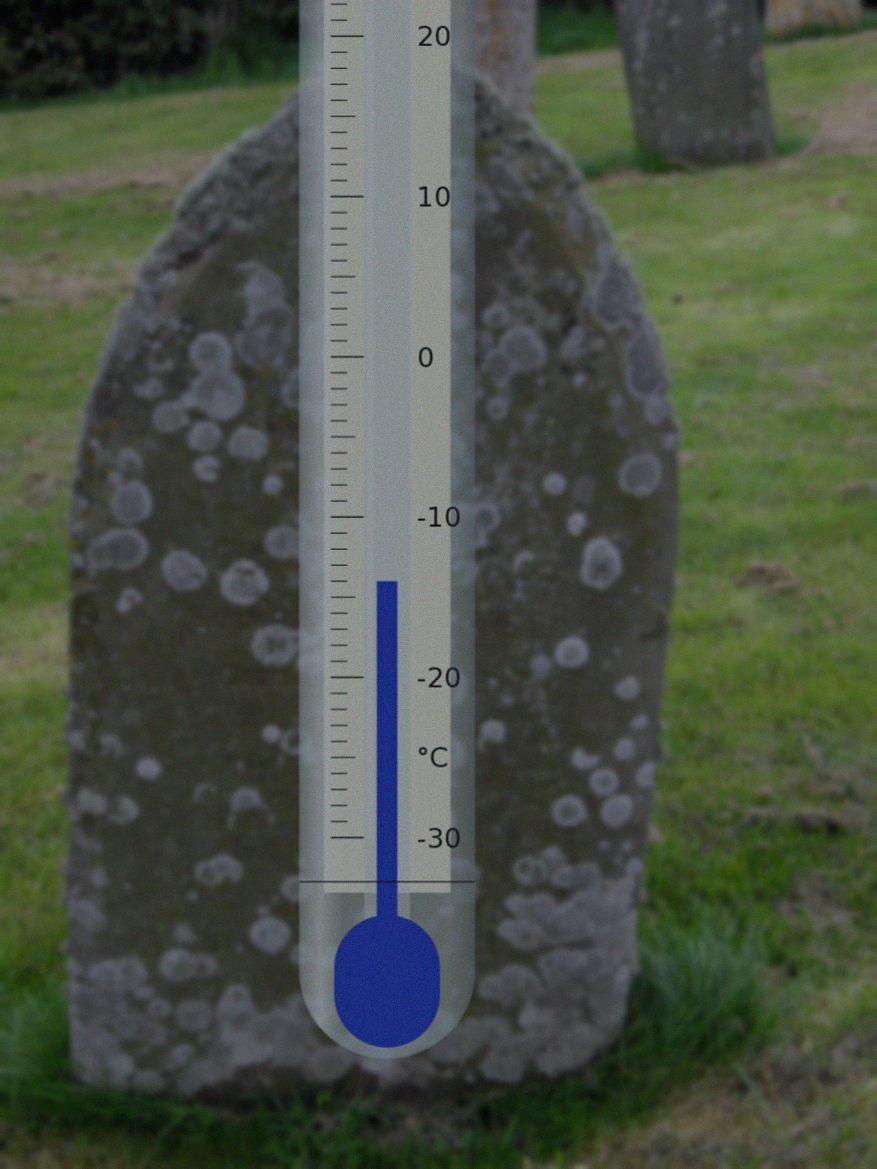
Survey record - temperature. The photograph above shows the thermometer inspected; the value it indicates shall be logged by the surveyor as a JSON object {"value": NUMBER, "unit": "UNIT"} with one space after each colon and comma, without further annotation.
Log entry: {"value": -14, "unit": "°C"}
